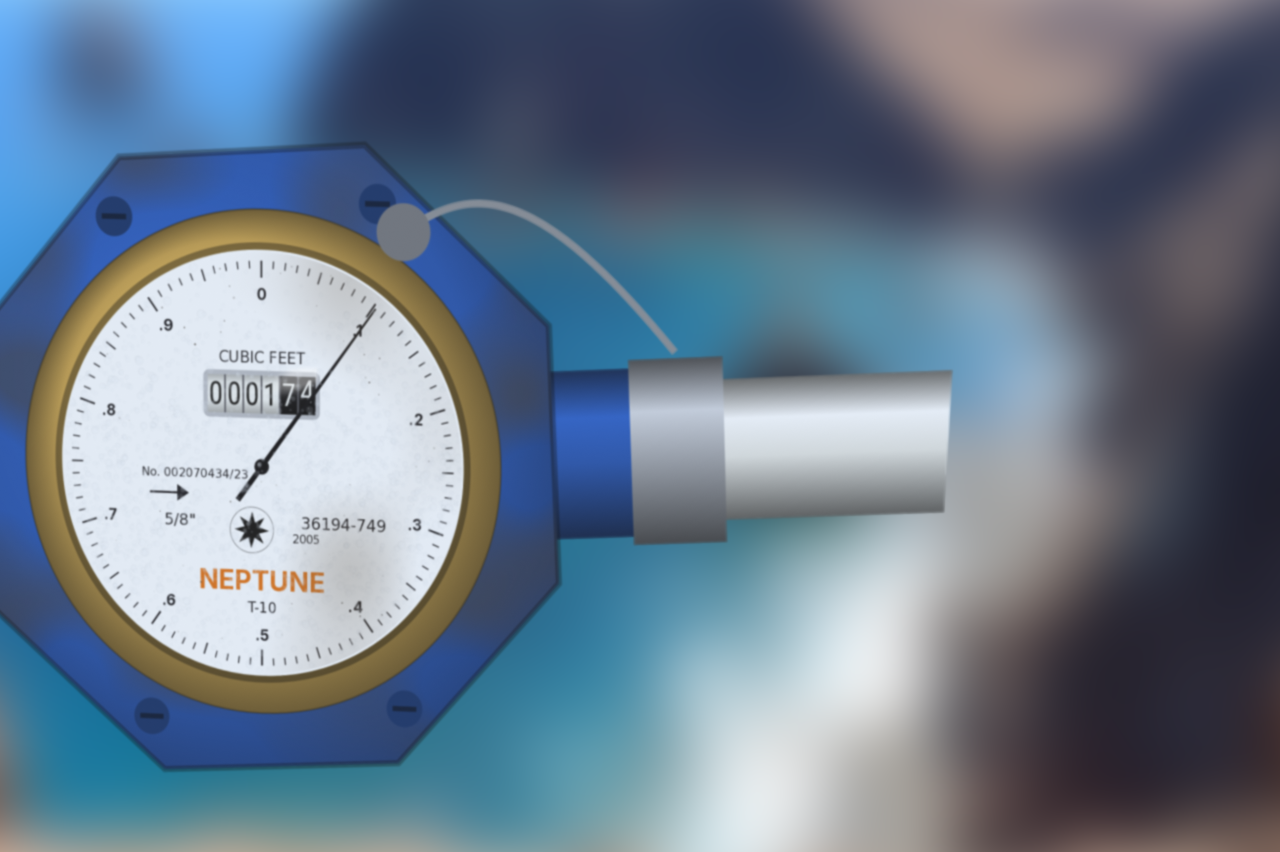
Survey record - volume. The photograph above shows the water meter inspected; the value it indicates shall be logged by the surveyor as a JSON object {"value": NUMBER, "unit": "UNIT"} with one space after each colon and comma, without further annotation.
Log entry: {"value": 174.10, "unit": "ft³"}
